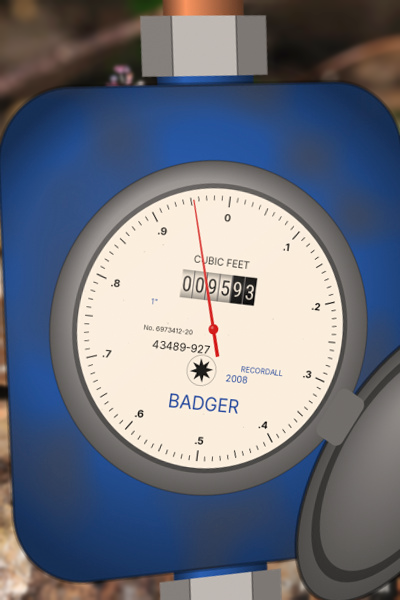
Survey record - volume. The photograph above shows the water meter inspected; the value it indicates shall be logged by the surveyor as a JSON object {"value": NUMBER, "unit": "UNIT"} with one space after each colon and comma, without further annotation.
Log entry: {"value": 9592.95, "unit": "ft³"}
